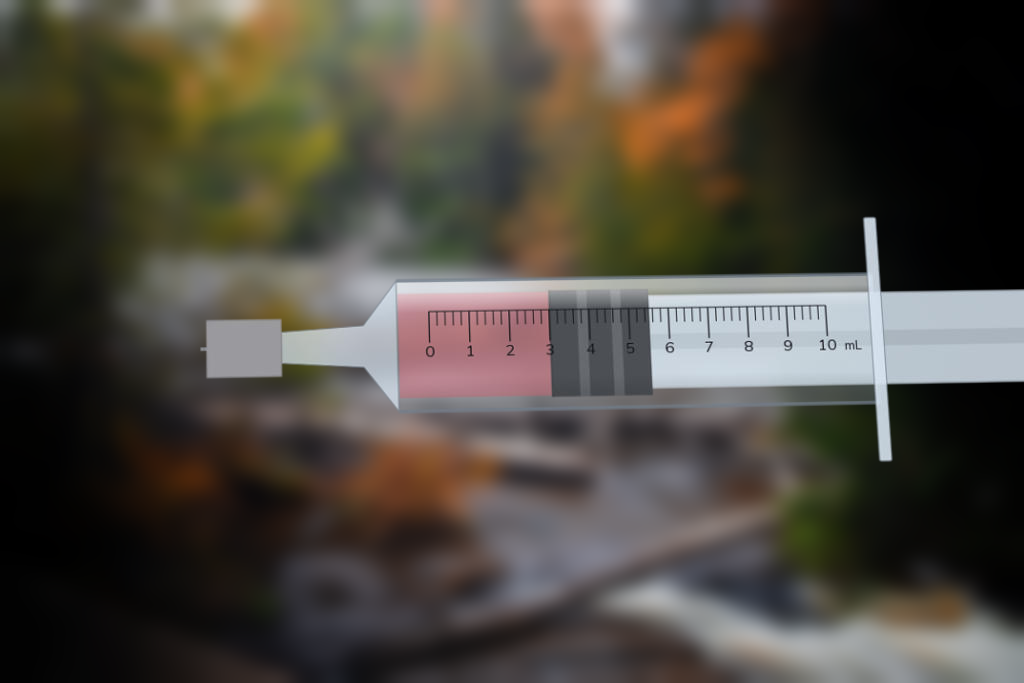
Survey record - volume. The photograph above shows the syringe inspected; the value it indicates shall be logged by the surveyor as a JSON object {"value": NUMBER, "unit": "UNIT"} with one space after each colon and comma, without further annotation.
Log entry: {"value": 3, "unit": "mL"}
